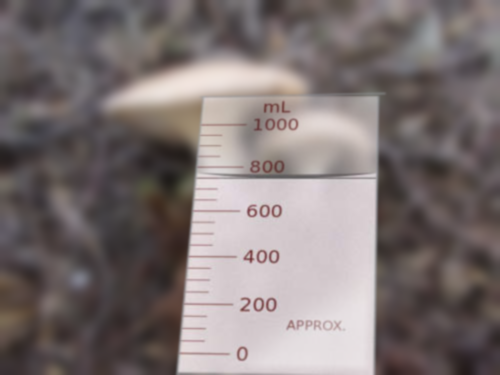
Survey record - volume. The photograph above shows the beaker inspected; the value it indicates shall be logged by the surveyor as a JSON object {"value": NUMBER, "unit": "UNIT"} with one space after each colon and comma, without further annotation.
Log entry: {"value": 750, "unit": "mL"}
